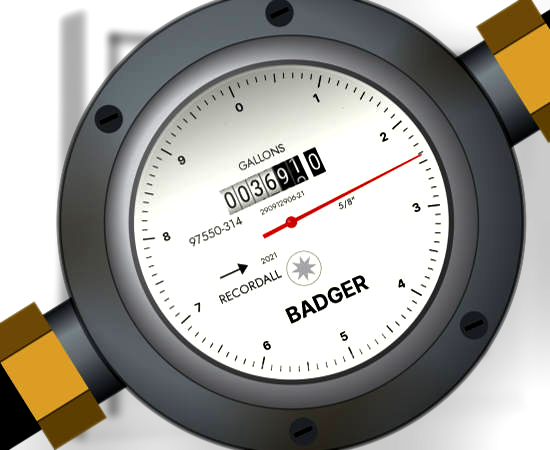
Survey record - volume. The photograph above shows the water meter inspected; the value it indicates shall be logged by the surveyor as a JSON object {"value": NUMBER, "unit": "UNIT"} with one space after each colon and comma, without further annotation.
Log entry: {"value": 36912.4, "unit": "gal"}
